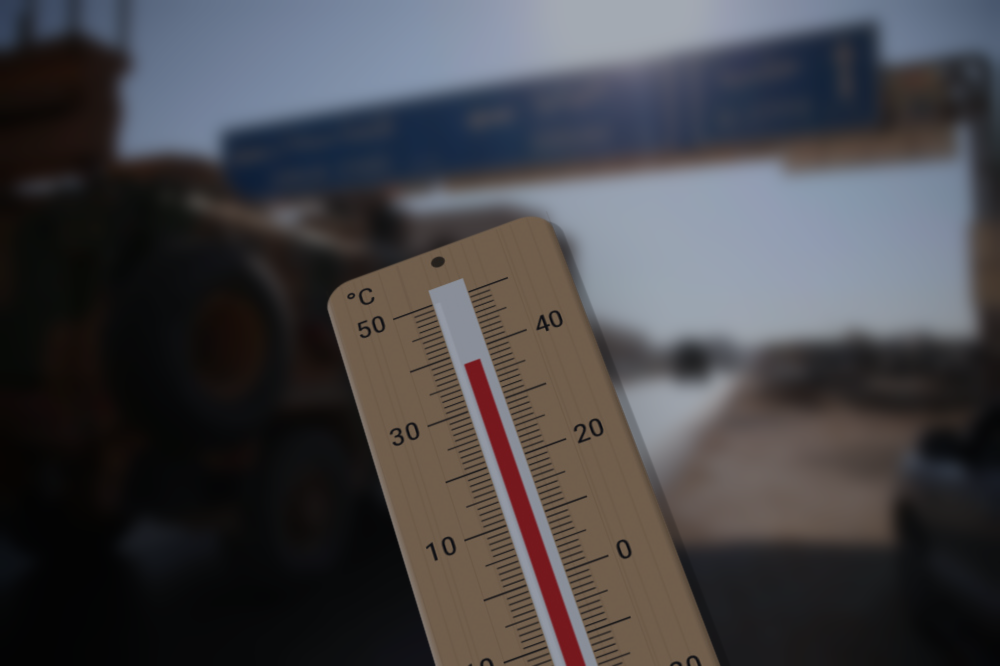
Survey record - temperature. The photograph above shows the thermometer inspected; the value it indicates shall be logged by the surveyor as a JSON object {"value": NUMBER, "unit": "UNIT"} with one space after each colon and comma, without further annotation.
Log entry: {"value": 38, "unit": "°C"}
